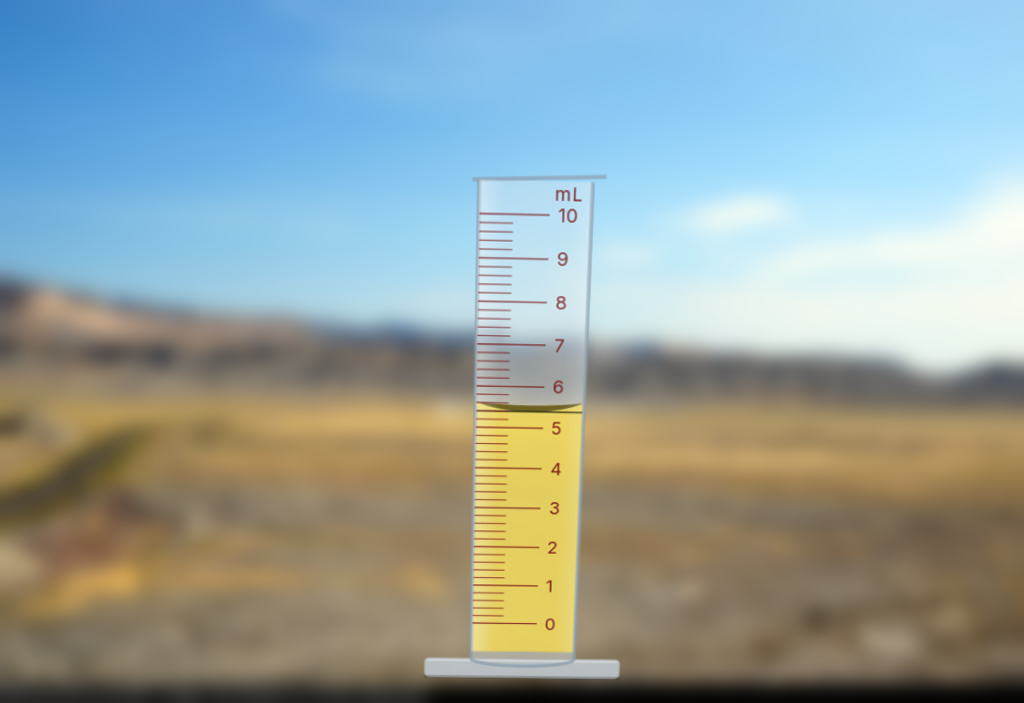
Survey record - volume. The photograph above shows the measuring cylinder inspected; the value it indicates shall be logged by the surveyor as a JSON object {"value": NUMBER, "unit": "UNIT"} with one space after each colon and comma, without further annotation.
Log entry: {"value": 5.4, "unit": "mL"}
